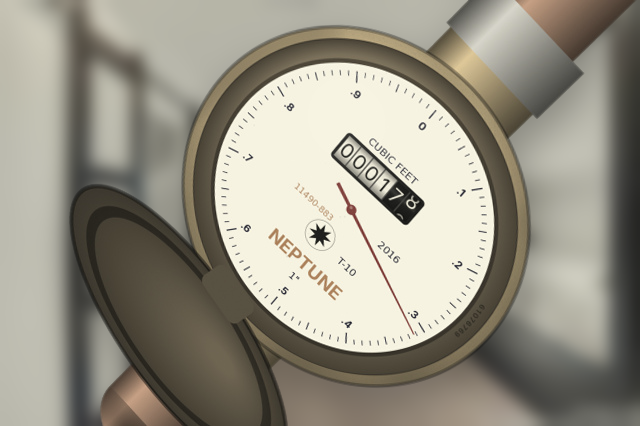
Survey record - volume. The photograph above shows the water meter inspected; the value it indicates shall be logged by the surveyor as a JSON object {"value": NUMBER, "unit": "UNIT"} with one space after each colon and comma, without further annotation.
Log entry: {"value": 178.31, "unit": "ft³"}
